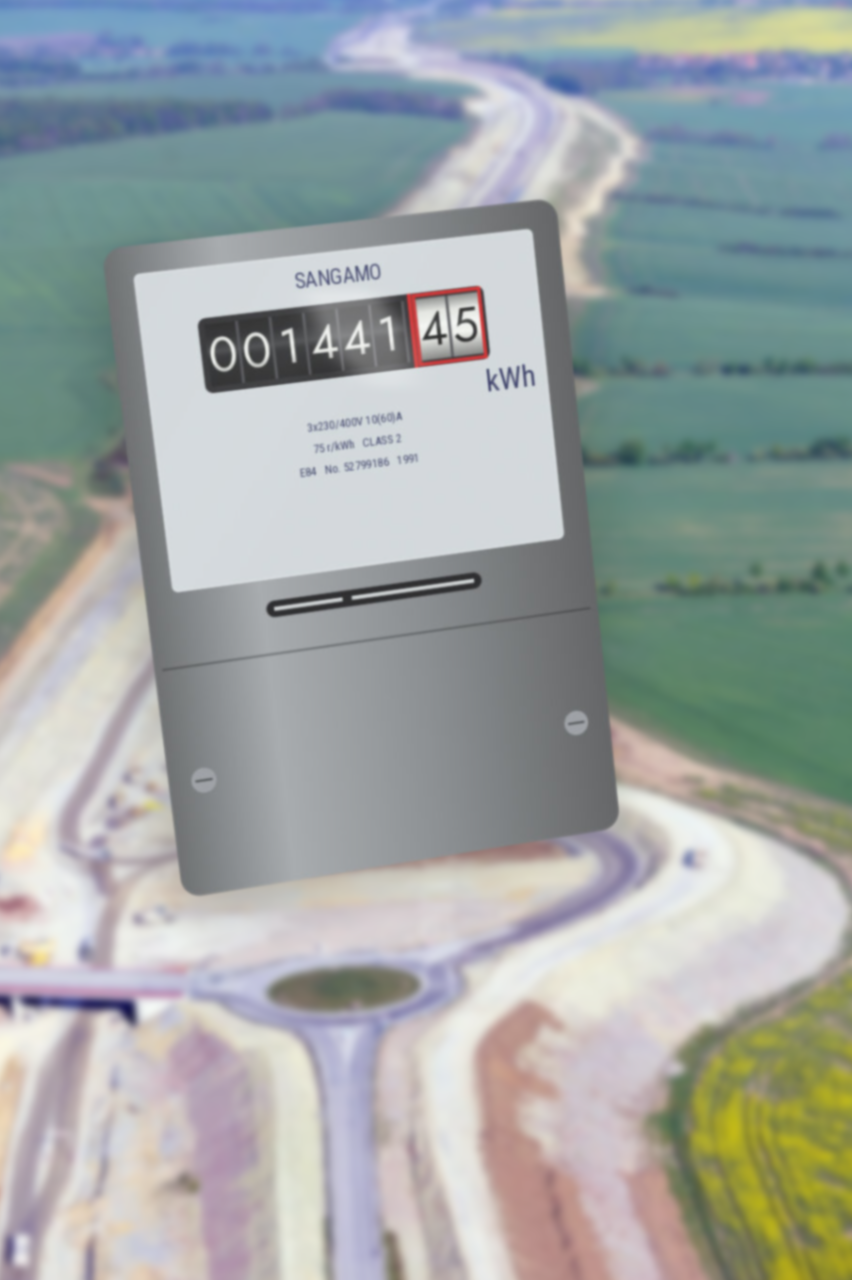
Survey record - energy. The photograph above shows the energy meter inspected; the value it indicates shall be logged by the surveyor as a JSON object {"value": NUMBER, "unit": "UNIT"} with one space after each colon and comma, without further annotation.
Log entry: {"value": 1441.45, "unit": "kWh"}
